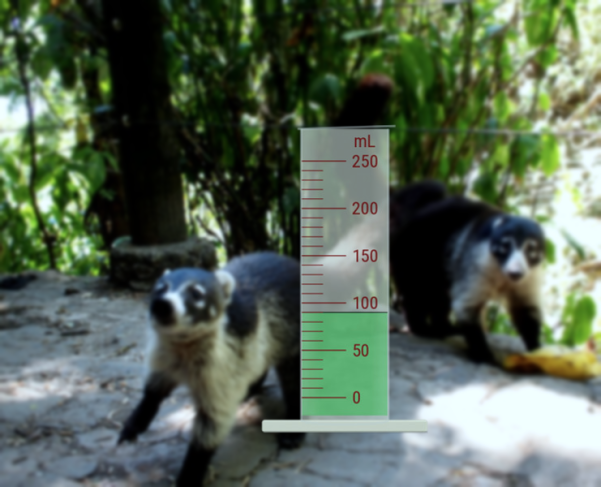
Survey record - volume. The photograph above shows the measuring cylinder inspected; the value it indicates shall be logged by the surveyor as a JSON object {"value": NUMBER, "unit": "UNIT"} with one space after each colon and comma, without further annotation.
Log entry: {"value": 90, "unit": "mL"}
